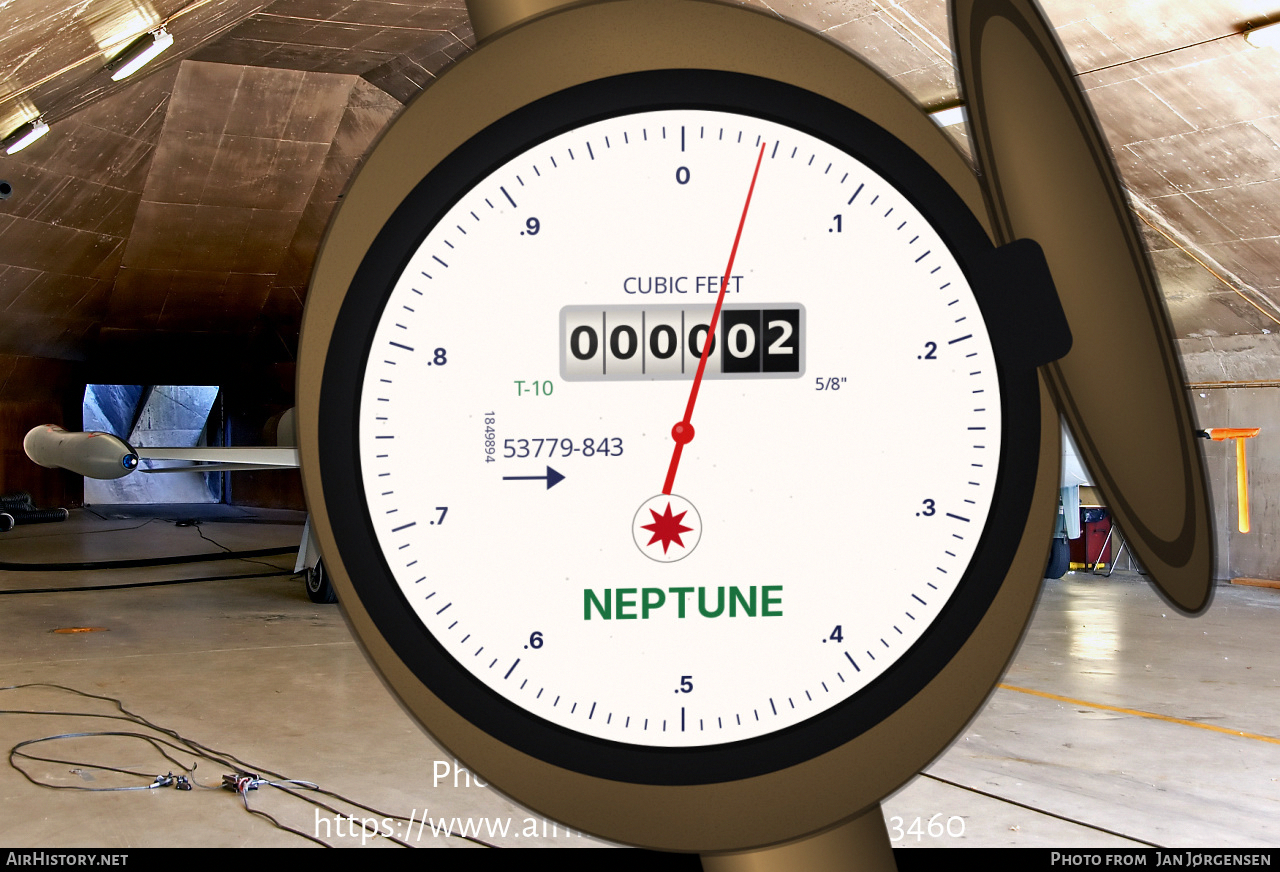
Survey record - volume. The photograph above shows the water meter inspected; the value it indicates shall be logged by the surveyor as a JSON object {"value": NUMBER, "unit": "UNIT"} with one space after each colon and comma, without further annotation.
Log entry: {"value": 2.04, "unit": "ft³"}
